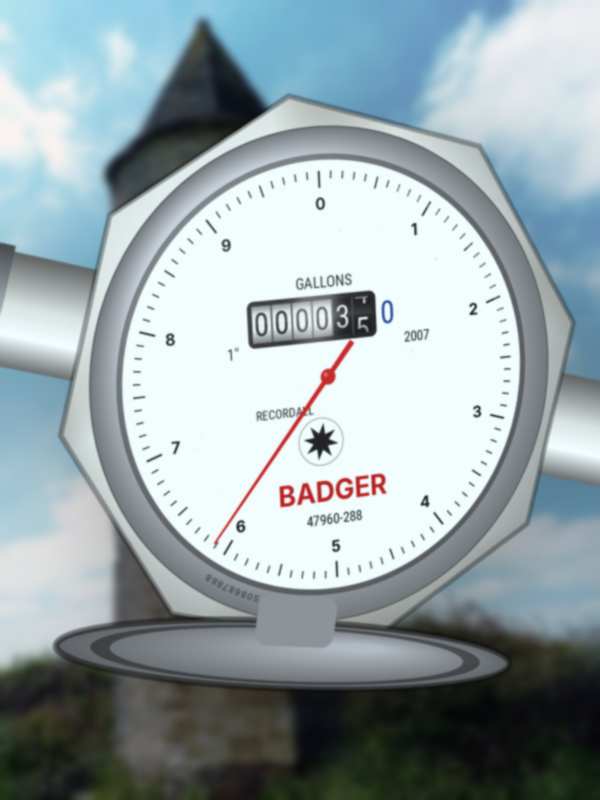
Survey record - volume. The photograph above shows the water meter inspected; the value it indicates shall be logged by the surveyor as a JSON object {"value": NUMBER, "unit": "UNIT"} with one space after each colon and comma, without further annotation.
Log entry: {"value": 346.1, "unit": "gal"}
